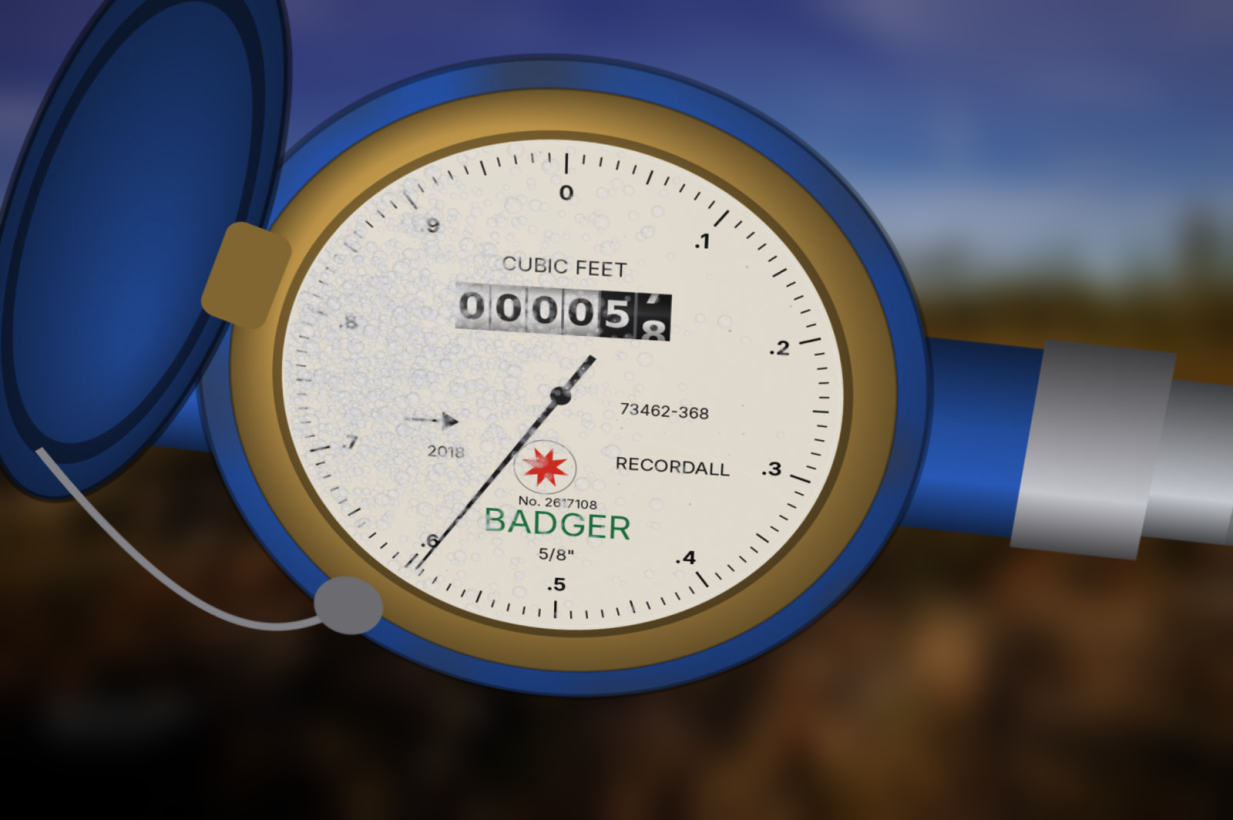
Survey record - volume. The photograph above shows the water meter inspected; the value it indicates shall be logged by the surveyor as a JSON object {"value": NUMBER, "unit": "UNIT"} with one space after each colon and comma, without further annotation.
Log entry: {"value": 57.59, "unit": "ft³"}
